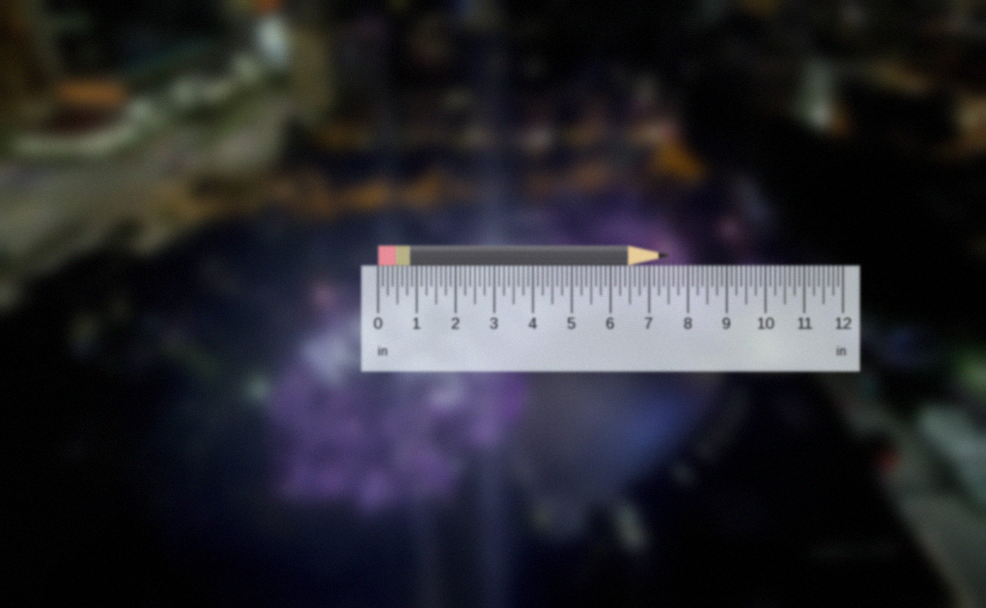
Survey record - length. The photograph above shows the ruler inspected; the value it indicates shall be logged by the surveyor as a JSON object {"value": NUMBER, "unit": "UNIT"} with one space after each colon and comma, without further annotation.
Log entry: {"value": 7.5, "unit": "in"}
